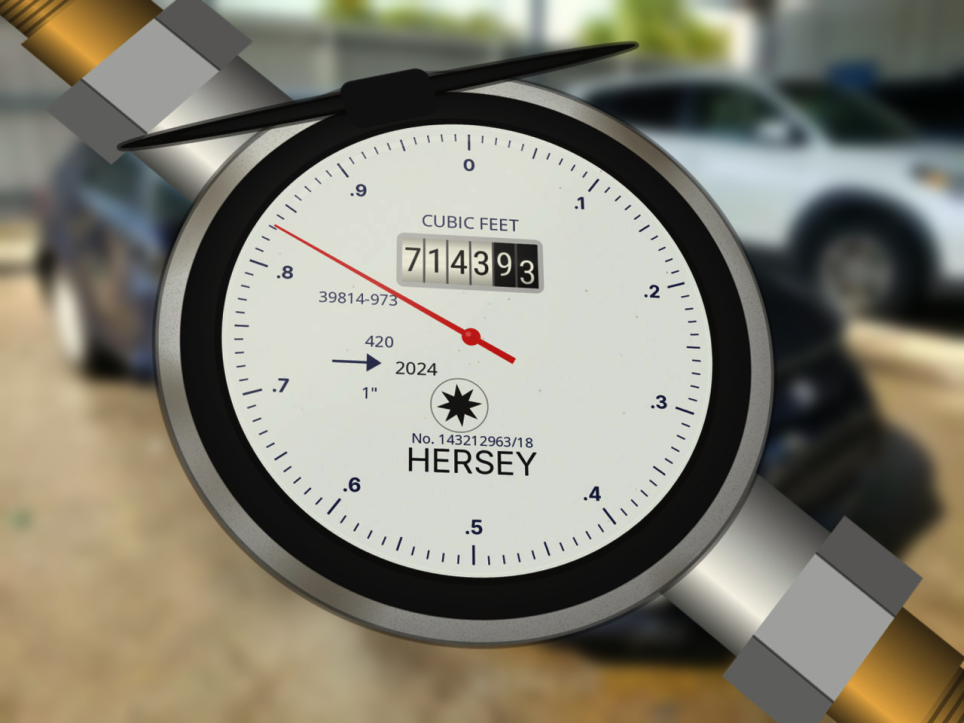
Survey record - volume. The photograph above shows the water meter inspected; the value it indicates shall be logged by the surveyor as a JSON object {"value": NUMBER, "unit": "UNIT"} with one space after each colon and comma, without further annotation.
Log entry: {"value": 714392.83, "unit": "ft³"}
